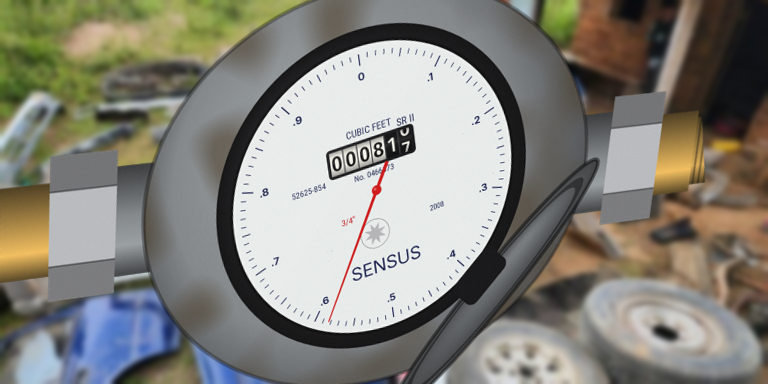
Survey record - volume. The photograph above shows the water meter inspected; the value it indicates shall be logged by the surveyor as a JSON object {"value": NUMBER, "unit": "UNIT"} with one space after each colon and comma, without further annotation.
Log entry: {"value": 816.58, "unit": "ft³"}
